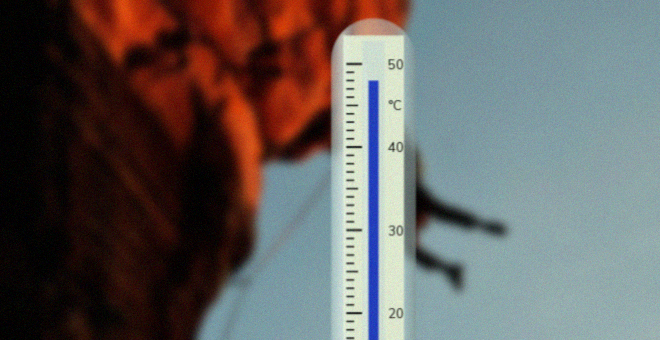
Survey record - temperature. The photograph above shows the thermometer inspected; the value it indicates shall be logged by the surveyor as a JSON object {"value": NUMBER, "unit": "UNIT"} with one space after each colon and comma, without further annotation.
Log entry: {"value": 48, "unit": "°C"}
